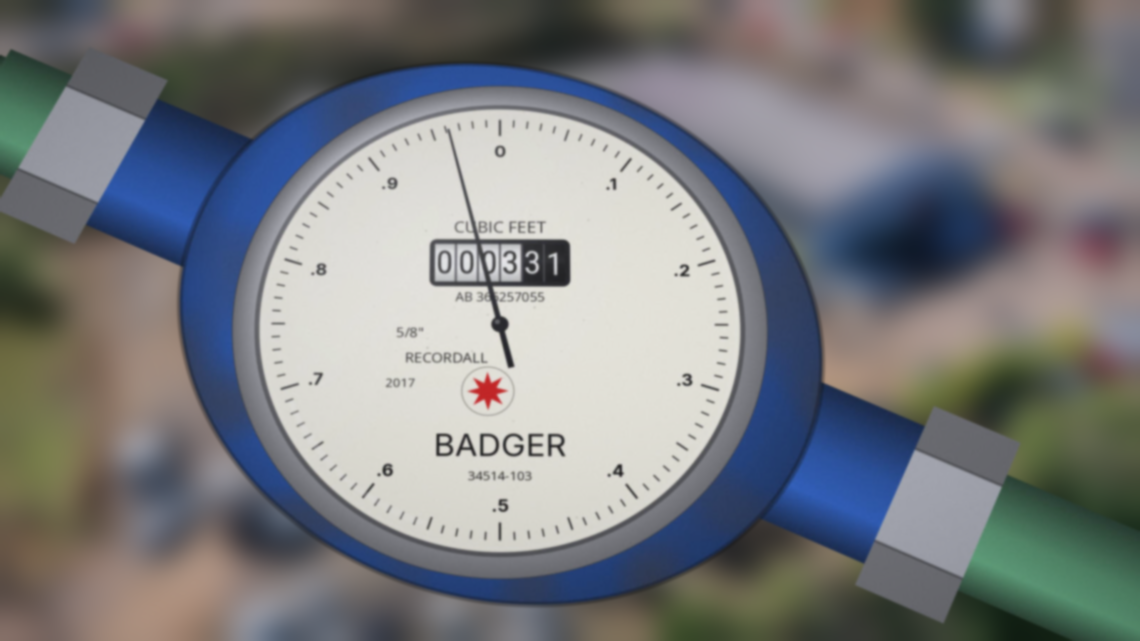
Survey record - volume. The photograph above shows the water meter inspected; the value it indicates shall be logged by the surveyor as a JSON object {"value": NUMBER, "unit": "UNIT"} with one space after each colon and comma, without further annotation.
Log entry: {"value": 330.96, "unit": "ft³"}
